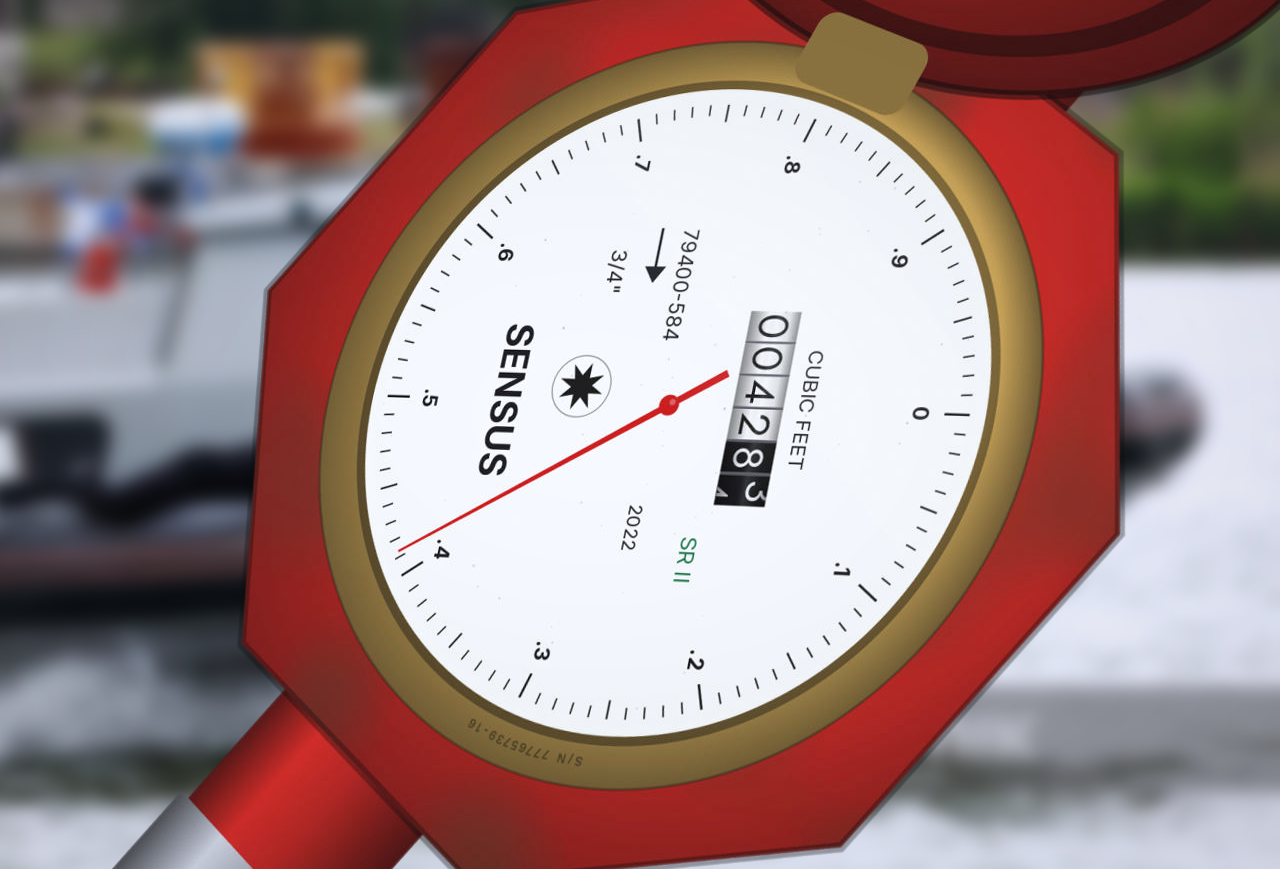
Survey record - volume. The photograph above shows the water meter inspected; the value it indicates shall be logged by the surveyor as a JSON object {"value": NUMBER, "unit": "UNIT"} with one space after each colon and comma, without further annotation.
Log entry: {"value": 4283.41, "unit": "ft³"}
